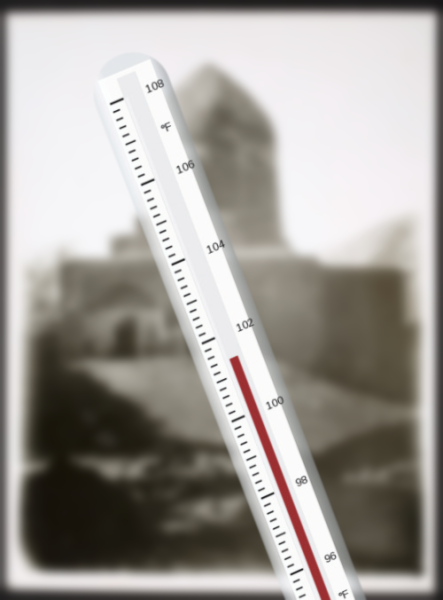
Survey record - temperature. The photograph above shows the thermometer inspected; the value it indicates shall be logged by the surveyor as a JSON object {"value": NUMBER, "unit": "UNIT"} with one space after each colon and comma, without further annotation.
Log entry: {"value": 101.4, "unit": "°F"}
